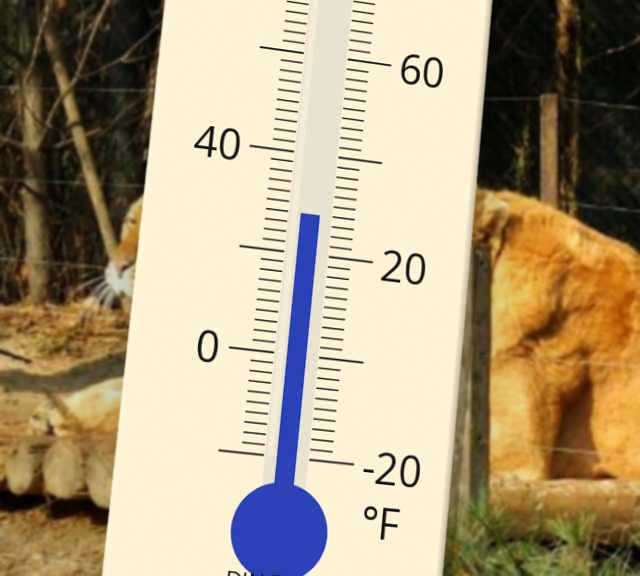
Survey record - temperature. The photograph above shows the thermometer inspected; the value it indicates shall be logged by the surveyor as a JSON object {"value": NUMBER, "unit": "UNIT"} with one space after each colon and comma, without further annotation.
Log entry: {"value": 28, "unit": "°F"}
